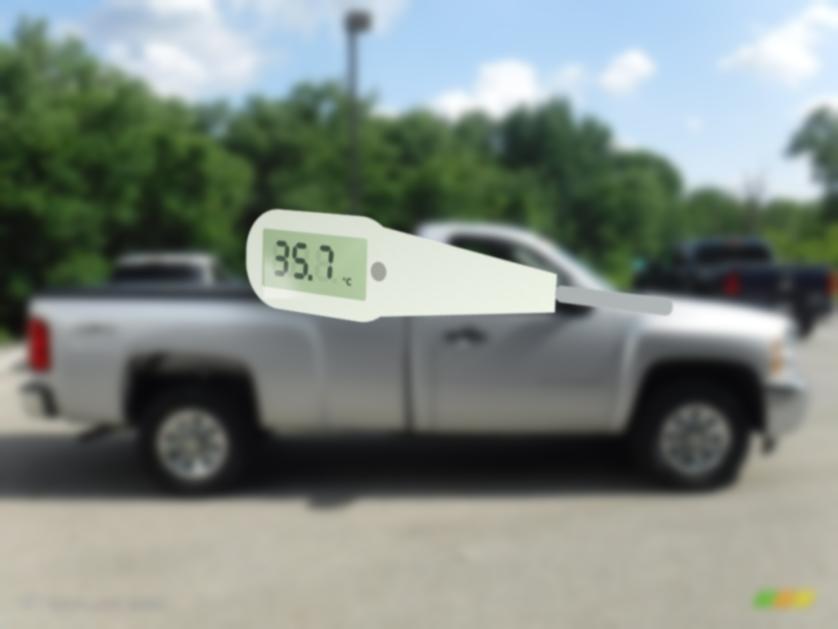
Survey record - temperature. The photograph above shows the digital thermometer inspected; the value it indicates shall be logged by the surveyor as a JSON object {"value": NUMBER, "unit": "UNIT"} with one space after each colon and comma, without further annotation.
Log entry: {"value": 35.7, "unit": "°C"}
